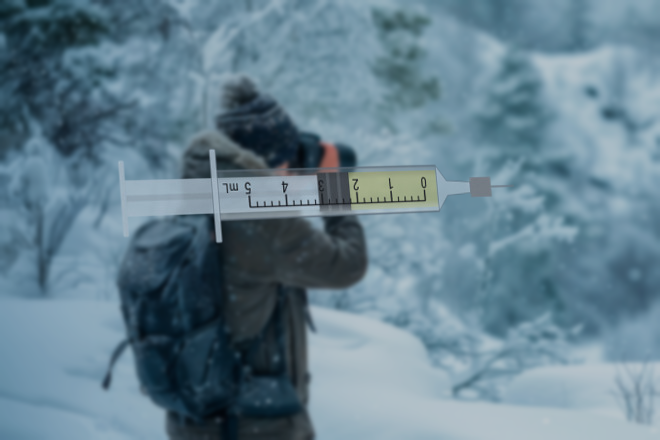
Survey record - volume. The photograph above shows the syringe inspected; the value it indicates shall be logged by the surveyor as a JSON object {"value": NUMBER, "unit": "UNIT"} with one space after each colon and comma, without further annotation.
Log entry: {"value": 2.2, "unit": "mL"}
